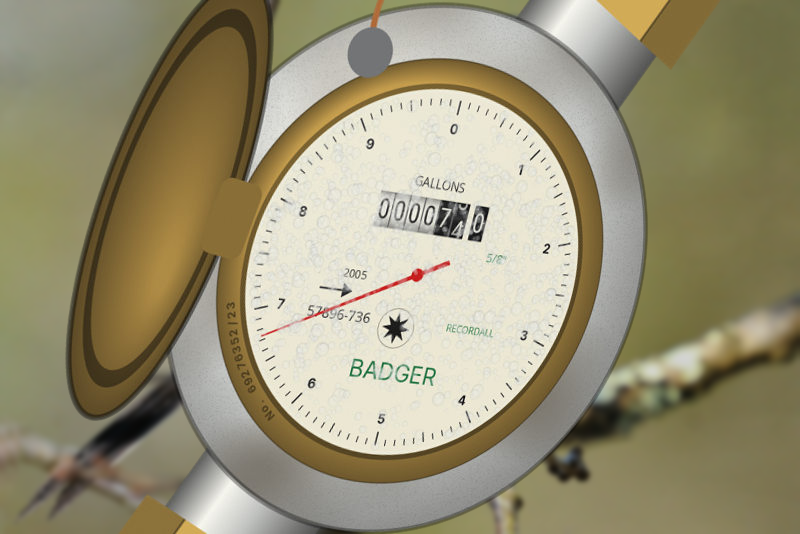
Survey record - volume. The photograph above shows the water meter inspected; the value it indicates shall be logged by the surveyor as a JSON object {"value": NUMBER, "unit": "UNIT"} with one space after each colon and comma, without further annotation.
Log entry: {"value": 736.7, "unit": "gal"}
